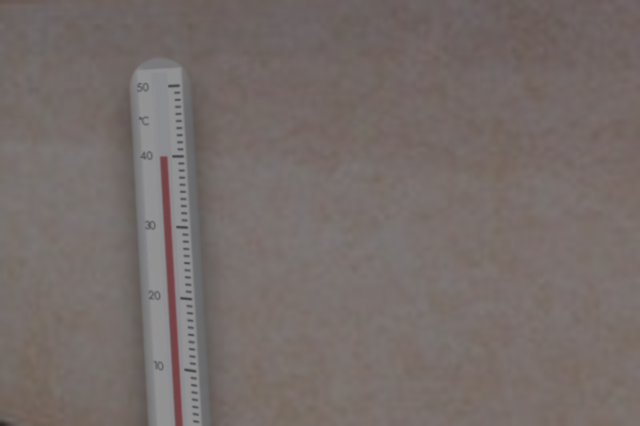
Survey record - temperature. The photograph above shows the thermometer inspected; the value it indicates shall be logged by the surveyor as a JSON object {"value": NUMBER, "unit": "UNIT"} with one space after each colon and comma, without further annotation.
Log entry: {"value": 40, "unit": "°C"}
